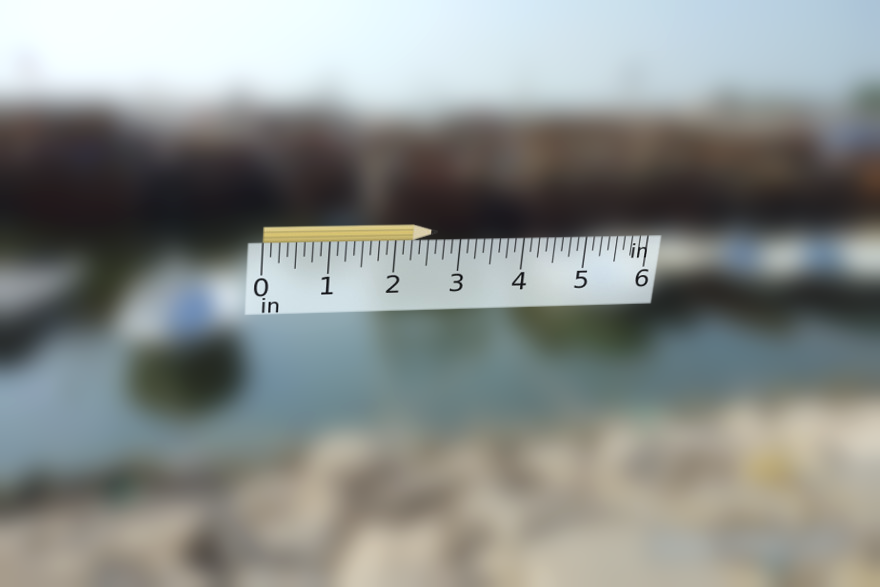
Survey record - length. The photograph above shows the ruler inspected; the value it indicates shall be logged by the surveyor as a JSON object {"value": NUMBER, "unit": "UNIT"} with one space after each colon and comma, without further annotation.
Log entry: {"value": 2.625, "unit": "in"}
